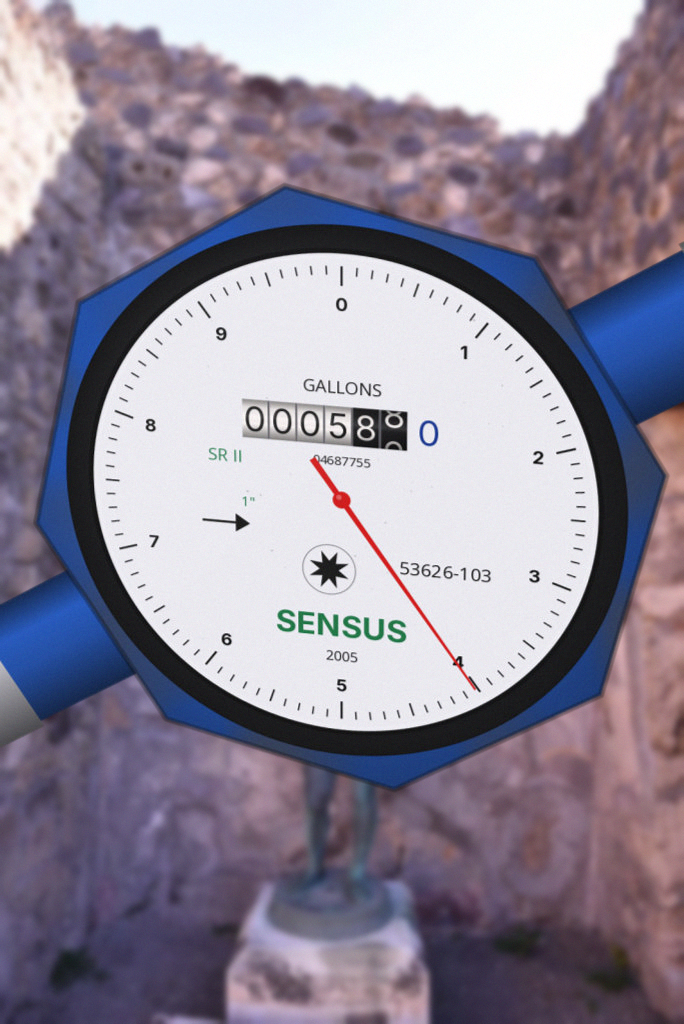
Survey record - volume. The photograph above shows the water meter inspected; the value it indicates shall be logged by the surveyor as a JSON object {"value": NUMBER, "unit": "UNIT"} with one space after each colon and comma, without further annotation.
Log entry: {"value": 5884.0, "unit": "gal"}
